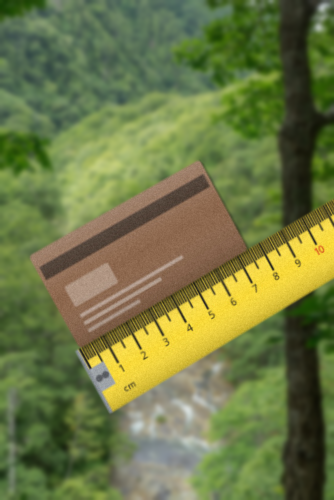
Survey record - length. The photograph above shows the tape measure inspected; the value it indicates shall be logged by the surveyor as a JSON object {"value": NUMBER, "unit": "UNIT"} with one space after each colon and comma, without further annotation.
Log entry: {"value": 7.5, "unit": "cm"}
